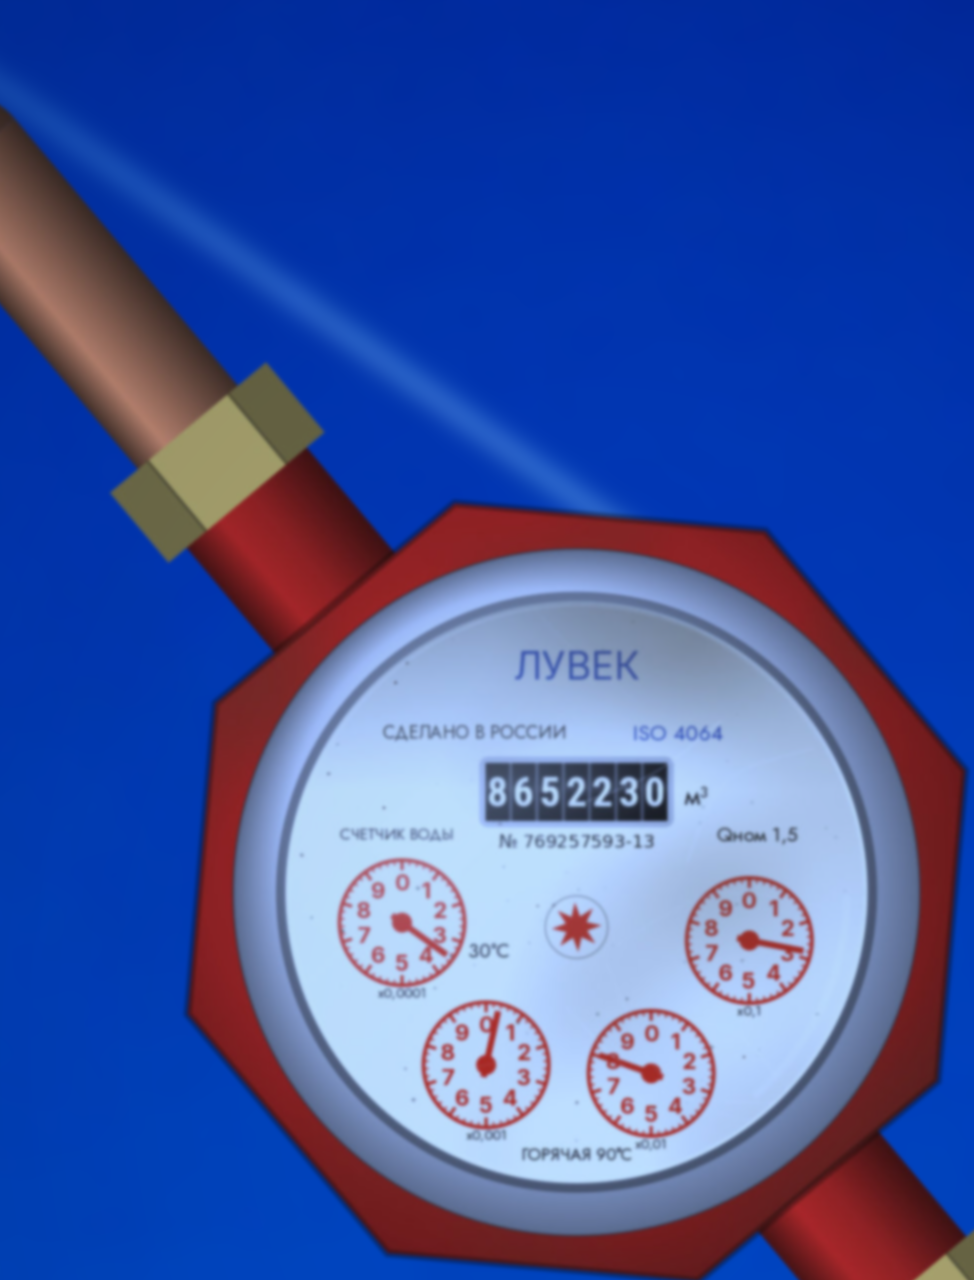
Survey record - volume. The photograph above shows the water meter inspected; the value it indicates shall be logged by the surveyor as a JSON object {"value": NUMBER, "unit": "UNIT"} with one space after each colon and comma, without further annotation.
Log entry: {"value": 8652230.2803, "unit": "m³"}
